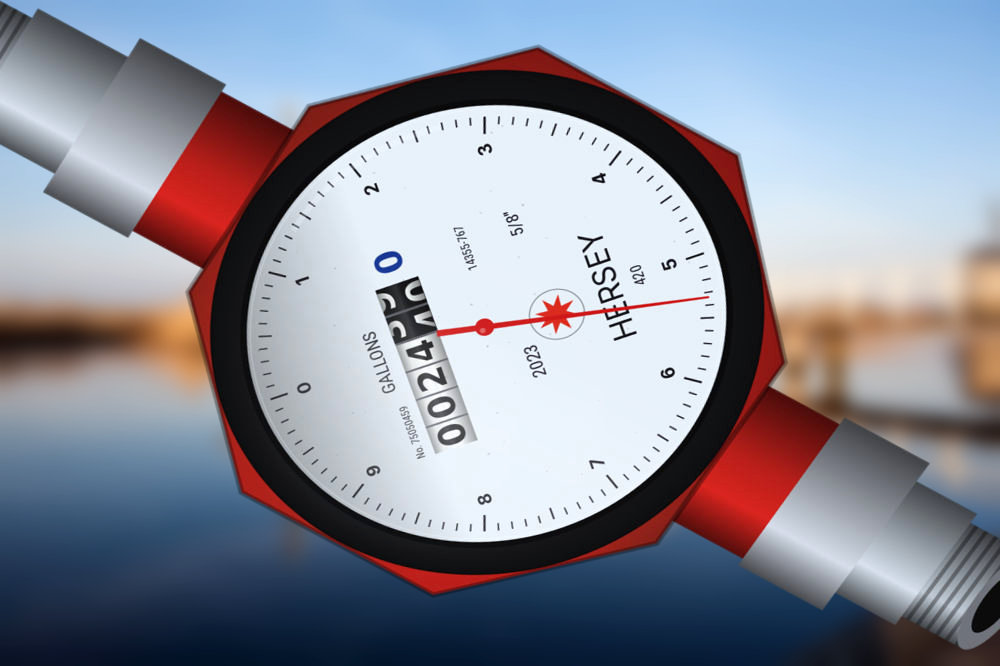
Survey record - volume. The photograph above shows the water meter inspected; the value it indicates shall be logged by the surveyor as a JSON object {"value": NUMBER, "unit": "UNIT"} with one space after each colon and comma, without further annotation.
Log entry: {"value": 24395.3, "unit": "gal"}
